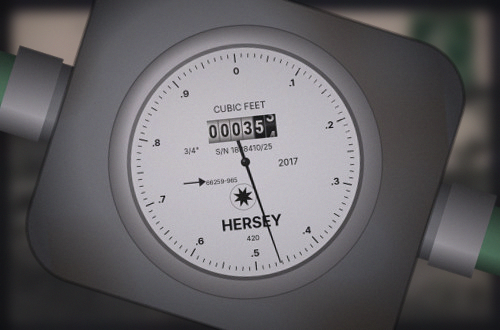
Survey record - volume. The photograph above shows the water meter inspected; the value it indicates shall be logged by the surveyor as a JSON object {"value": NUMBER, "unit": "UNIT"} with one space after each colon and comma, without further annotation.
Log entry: {"value": 353.46, "unit": "ft³"}
